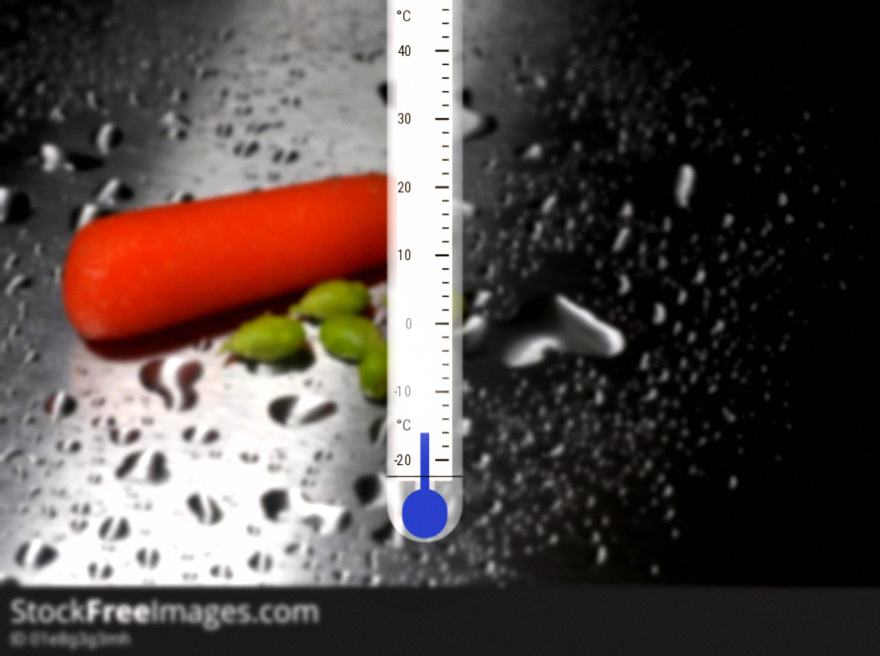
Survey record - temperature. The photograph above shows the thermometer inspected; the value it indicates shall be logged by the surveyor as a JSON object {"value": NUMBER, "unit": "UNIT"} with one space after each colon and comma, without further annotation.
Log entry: {"value": -16, "unit": "°C"}
